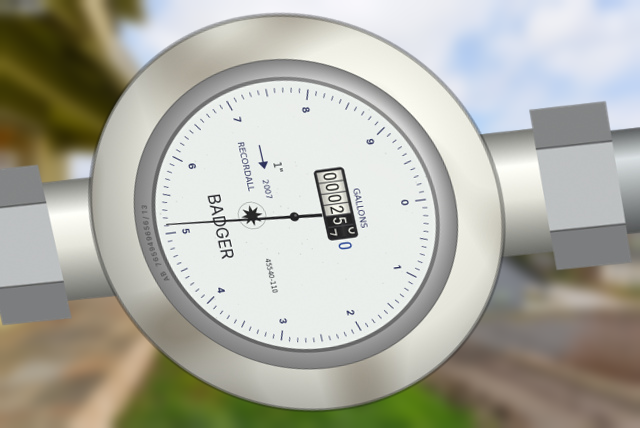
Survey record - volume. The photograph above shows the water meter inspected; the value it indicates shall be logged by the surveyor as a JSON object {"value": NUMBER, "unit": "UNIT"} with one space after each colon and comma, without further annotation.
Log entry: {"value": 2565.1, "unit": "gal"}
